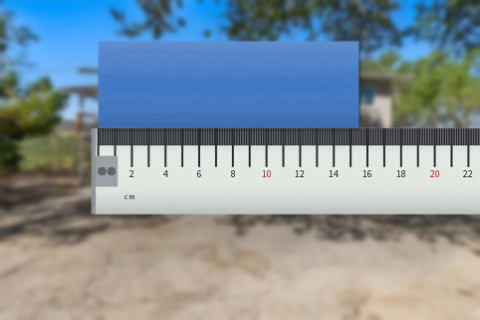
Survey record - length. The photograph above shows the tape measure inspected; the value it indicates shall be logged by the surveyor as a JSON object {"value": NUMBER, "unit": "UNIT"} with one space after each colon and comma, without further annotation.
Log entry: {"value": 15.5, "unit": "cm"}
